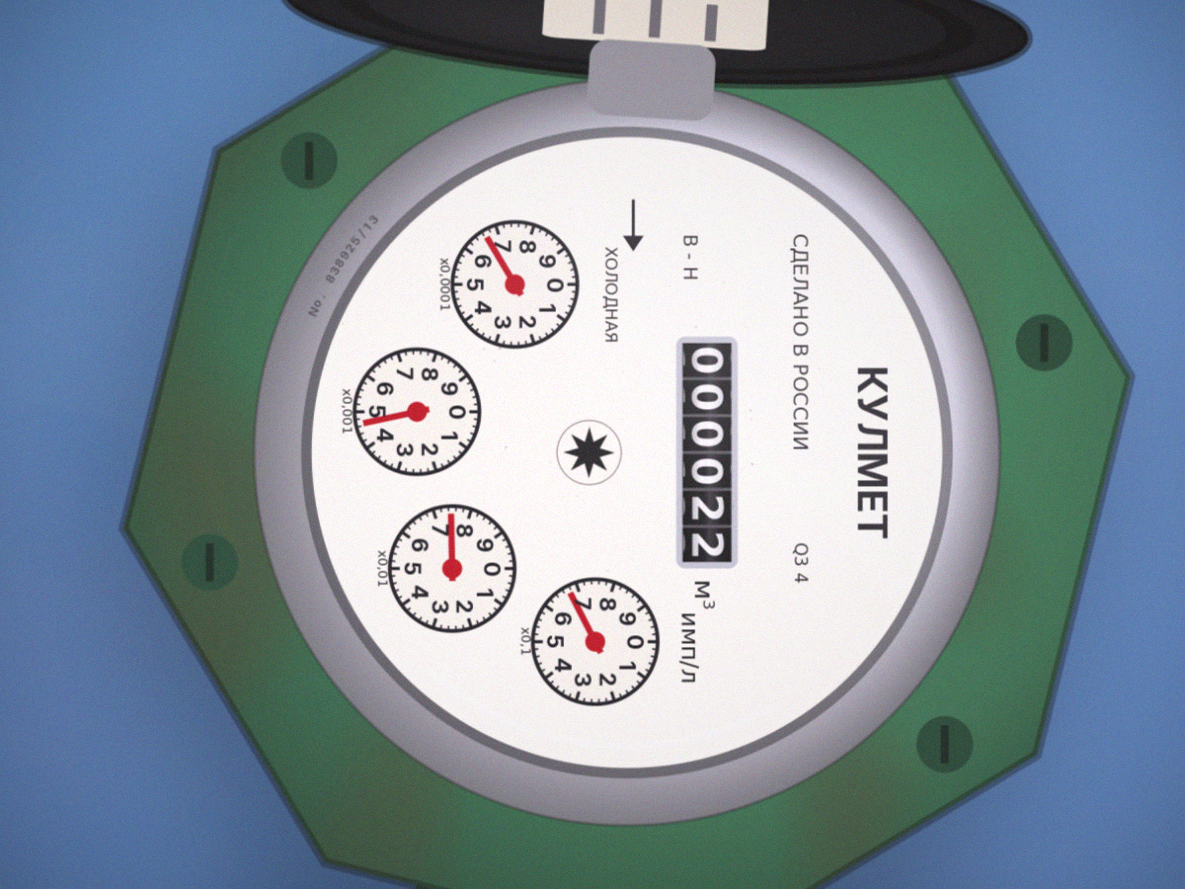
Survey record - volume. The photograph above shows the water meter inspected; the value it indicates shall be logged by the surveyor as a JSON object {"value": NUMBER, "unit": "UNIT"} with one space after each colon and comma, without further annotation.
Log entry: {"value": 22.6746, "unit": "m³"}
